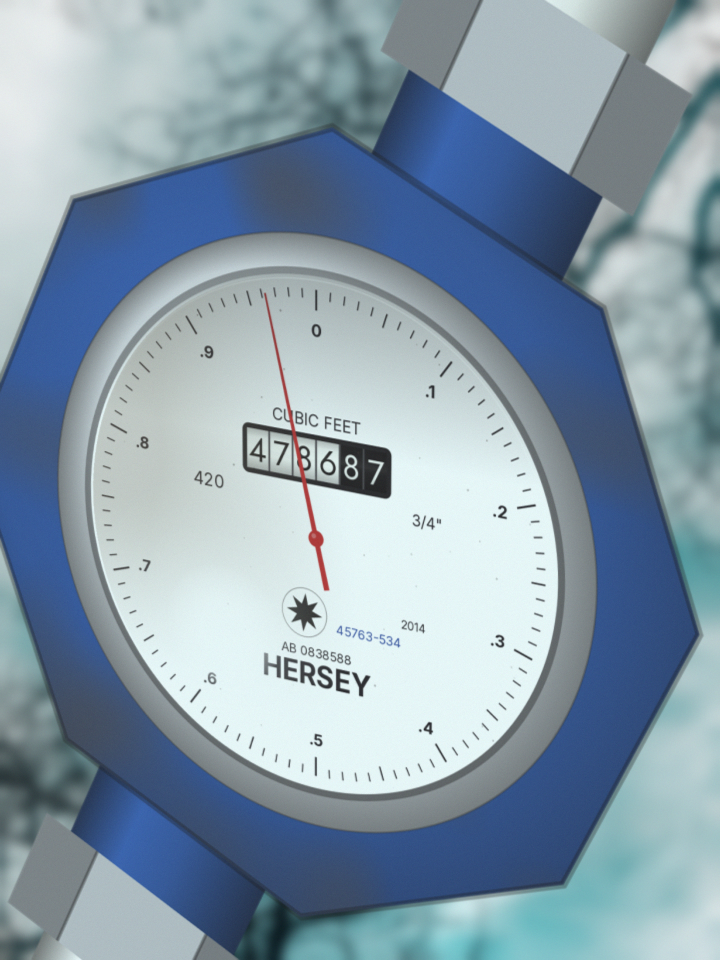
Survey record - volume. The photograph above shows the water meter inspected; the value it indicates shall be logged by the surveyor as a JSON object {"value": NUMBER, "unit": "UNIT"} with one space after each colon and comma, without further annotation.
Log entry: {"value": 478686.96, "unit": "ft³"}
